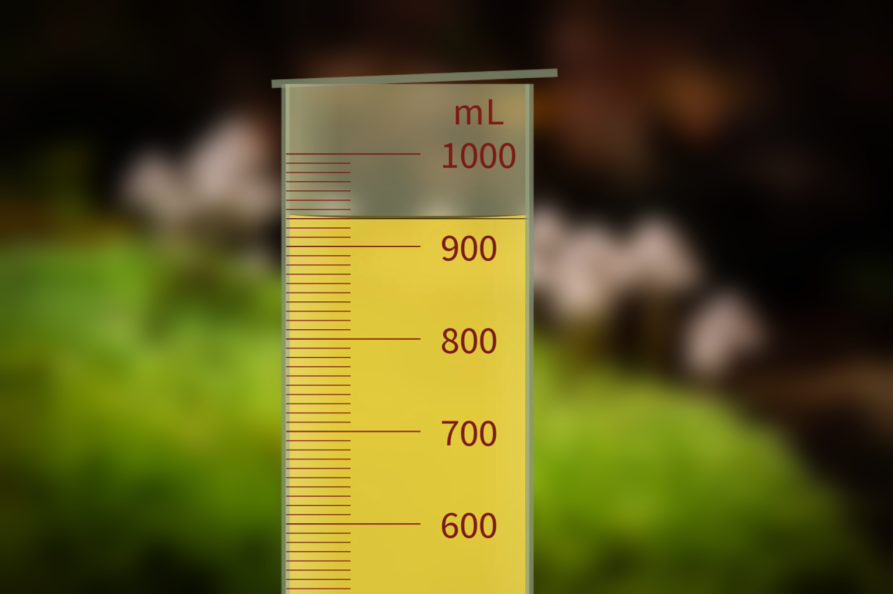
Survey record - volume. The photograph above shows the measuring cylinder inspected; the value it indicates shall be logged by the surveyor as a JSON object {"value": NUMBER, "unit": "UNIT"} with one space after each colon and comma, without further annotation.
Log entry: {"value": 930, "unit": "mL"}
